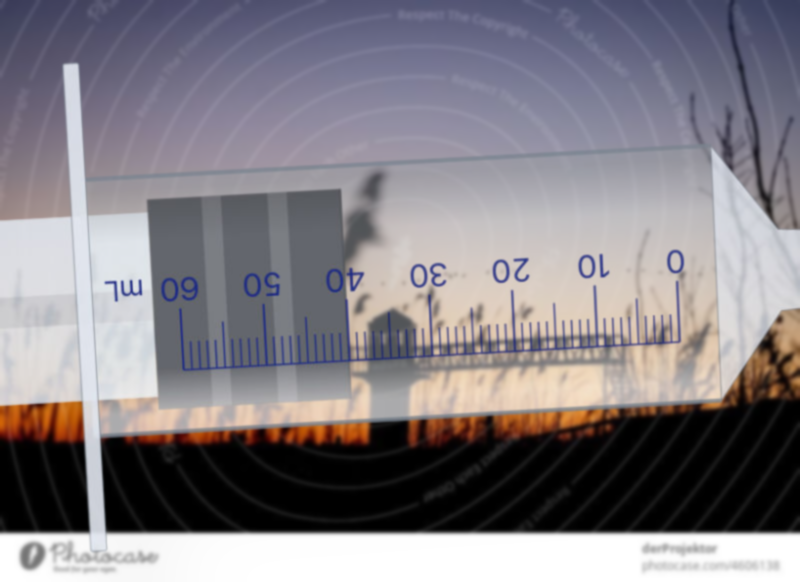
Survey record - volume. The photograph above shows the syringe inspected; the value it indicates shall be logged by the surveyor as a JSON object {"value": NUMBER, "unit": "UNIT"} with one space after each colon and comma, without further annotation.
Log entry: {"value": 40, "unit": "mL"}
